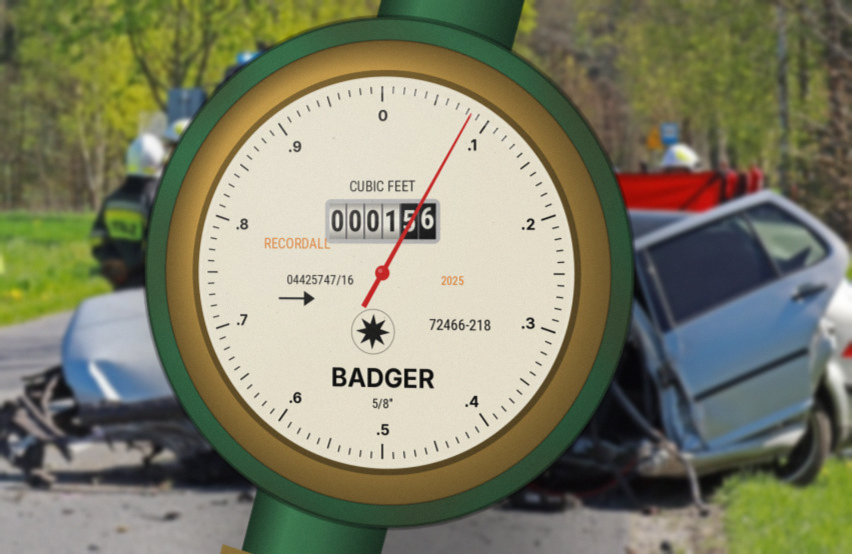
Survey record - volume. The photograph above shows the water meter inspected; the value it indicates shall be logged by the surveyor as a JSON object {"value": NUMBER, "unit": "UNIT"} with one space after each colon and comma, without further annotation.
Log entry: {"value": 156.08, "unit": "ft³"}
